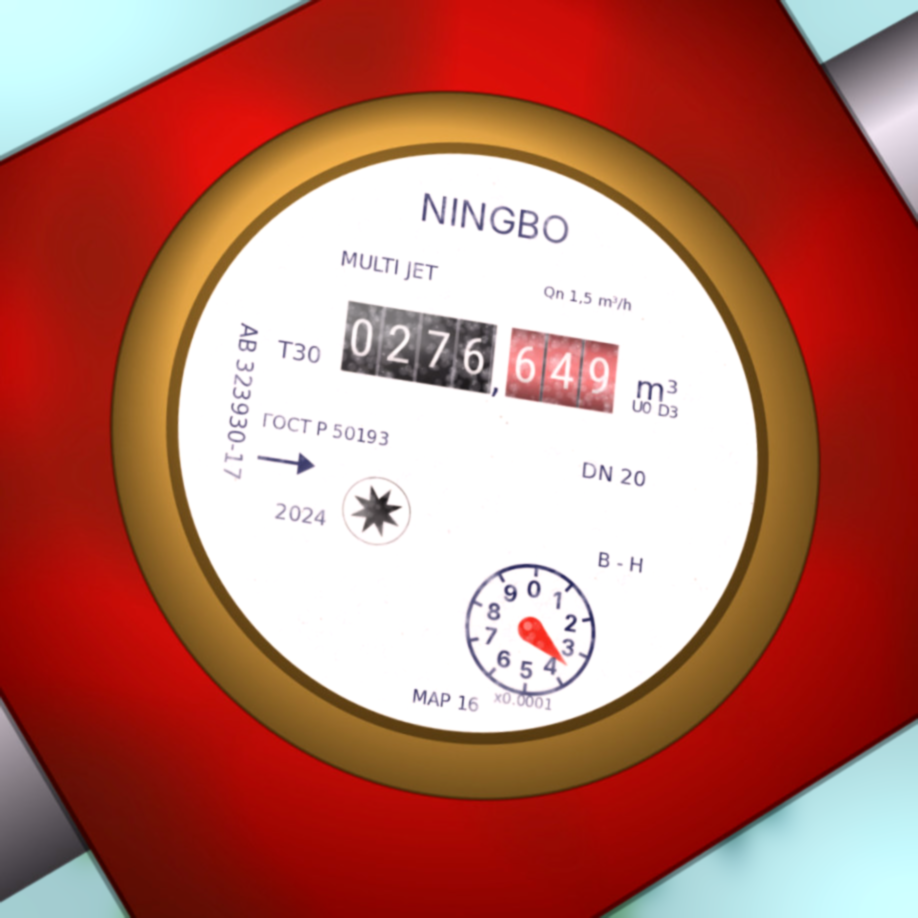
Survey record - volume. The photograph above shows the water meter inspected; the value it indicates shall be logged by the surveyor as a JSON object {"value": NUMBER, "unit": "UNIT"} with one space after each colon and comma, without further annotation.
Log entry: {"value": 276.6493, "unit": "m³"}
